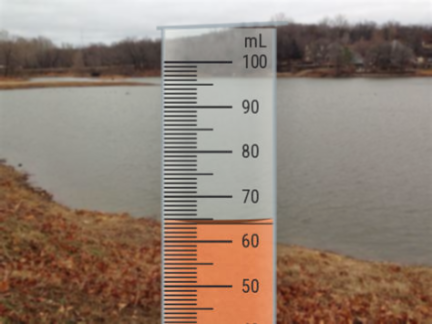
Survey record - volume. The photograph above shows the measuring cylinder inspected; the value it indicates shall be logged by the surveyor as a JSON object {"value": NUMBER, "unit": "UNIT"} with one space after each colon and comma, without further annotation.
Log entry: {"value": 64, "unit": "mL"}
